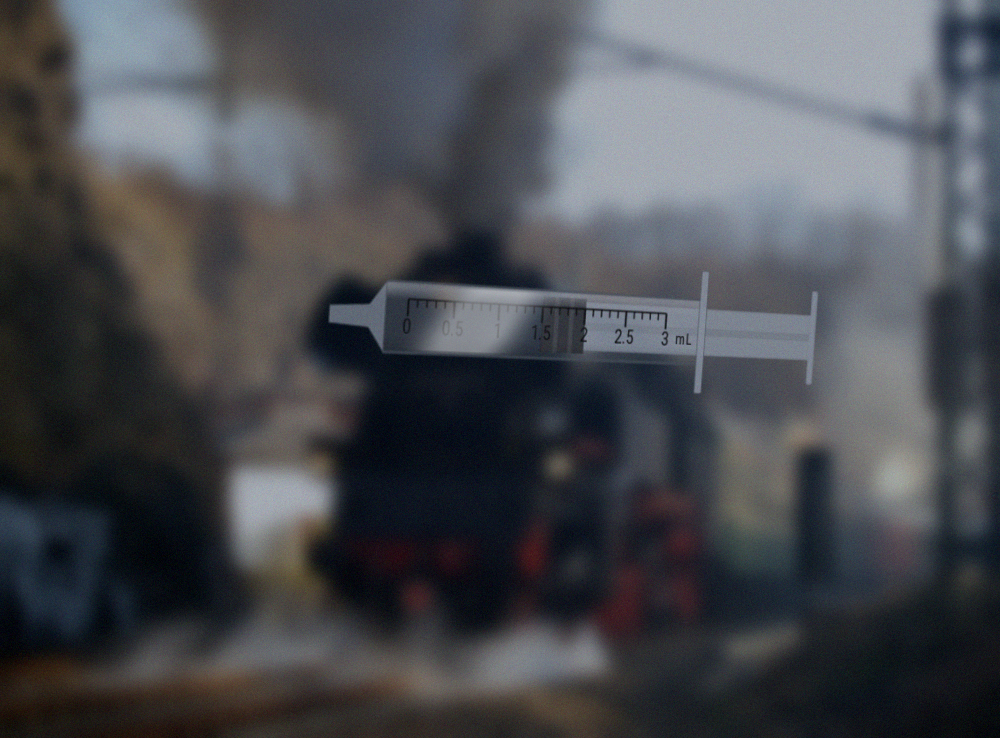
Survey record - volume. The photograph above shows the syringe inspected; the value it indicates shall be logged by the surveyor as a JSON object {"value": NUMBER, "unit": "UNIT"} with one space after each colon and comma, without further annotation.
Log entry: {"value": 1.5, "unit": "mL"}
